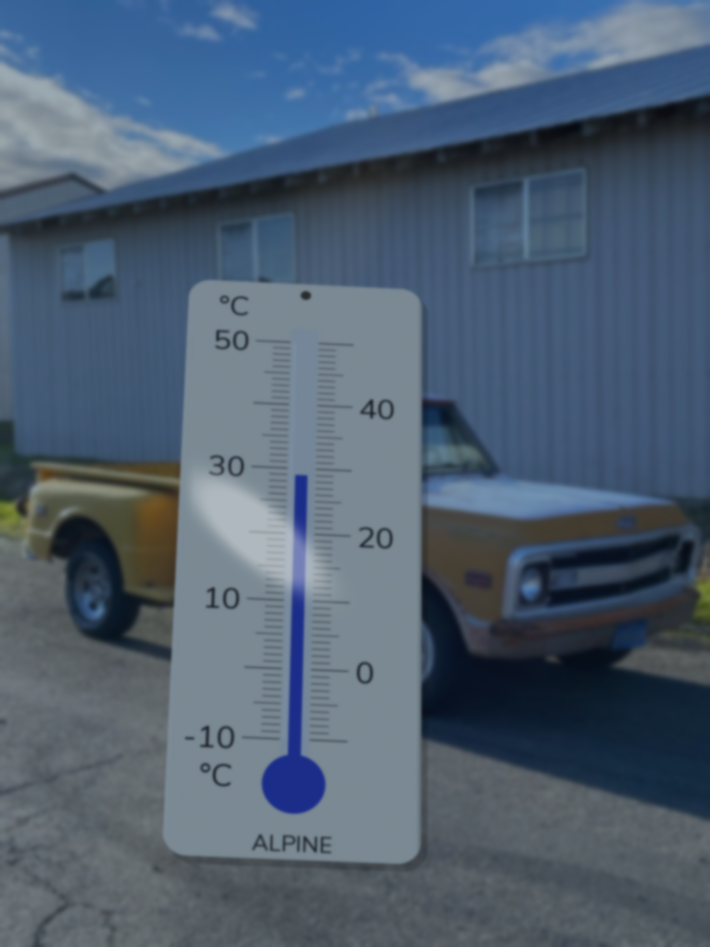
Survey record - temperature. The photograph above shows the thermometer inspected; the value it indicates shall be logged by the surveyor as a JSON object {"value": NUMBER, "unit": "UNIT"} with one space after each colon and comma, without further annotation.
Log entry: {"value": 29, "unit": "°C"}
